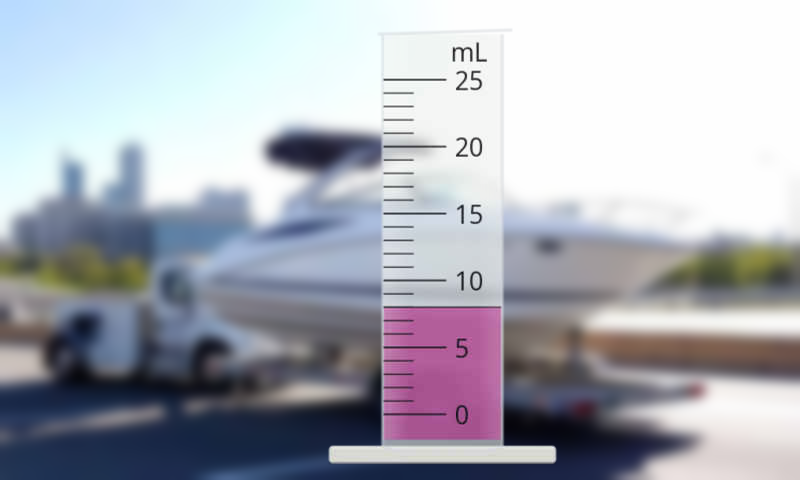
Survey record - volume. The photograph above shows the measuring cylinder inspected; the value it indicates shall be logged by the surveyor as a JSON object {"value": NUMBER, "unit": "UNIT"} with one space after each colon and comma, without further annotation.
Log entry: {"value": 8, "unit": "mL"}
